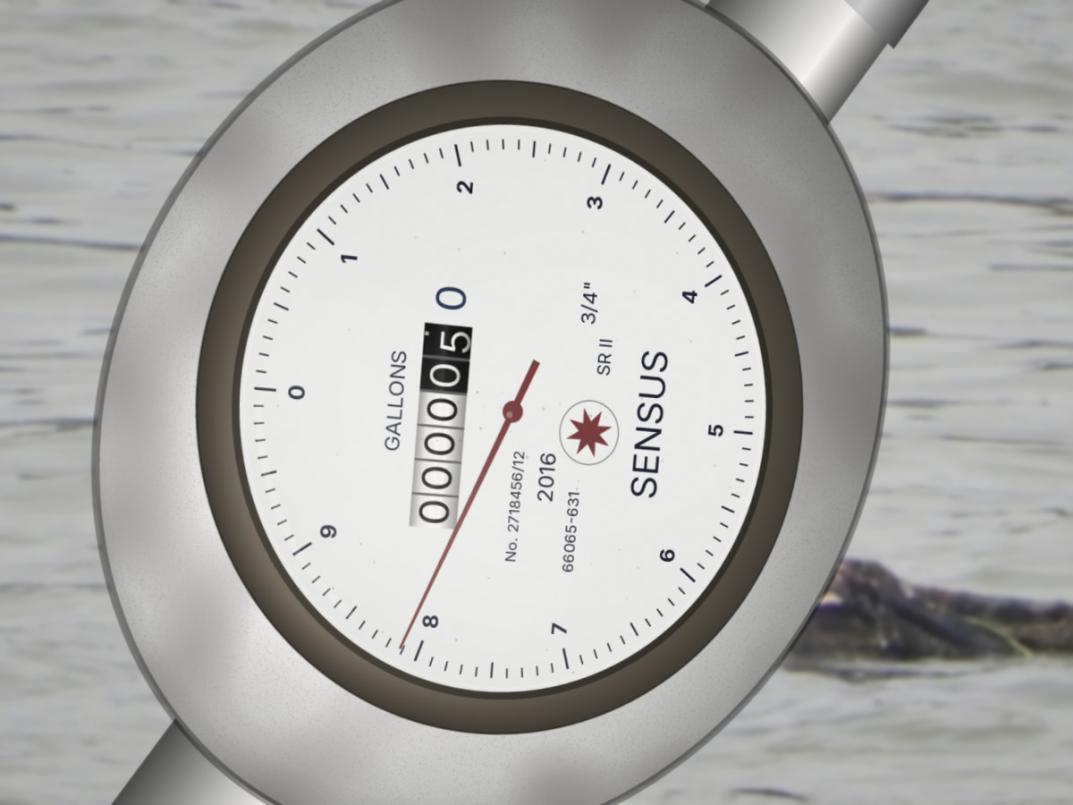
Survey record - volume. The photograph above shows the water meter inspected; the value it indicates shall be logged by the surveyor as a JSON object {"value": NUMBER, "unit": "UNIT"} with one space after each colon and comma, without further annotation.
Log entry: {"value": 48.1, "unit": "gal"}
